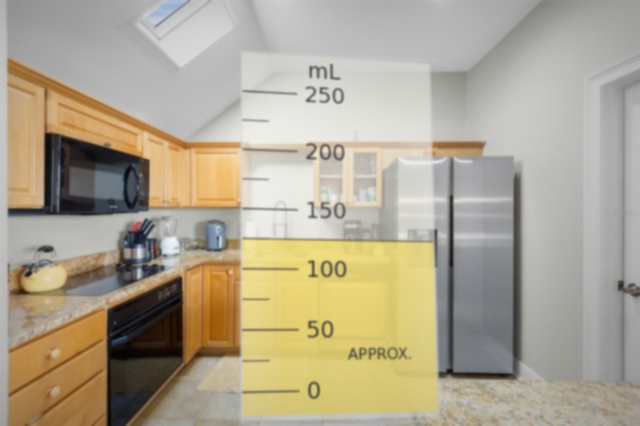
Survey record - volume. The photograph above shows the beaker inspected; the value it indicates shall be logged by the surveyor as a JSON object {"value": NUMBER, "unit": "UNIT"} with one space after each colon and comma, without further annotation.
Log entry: {"value": 125, "unit": "mL"}
